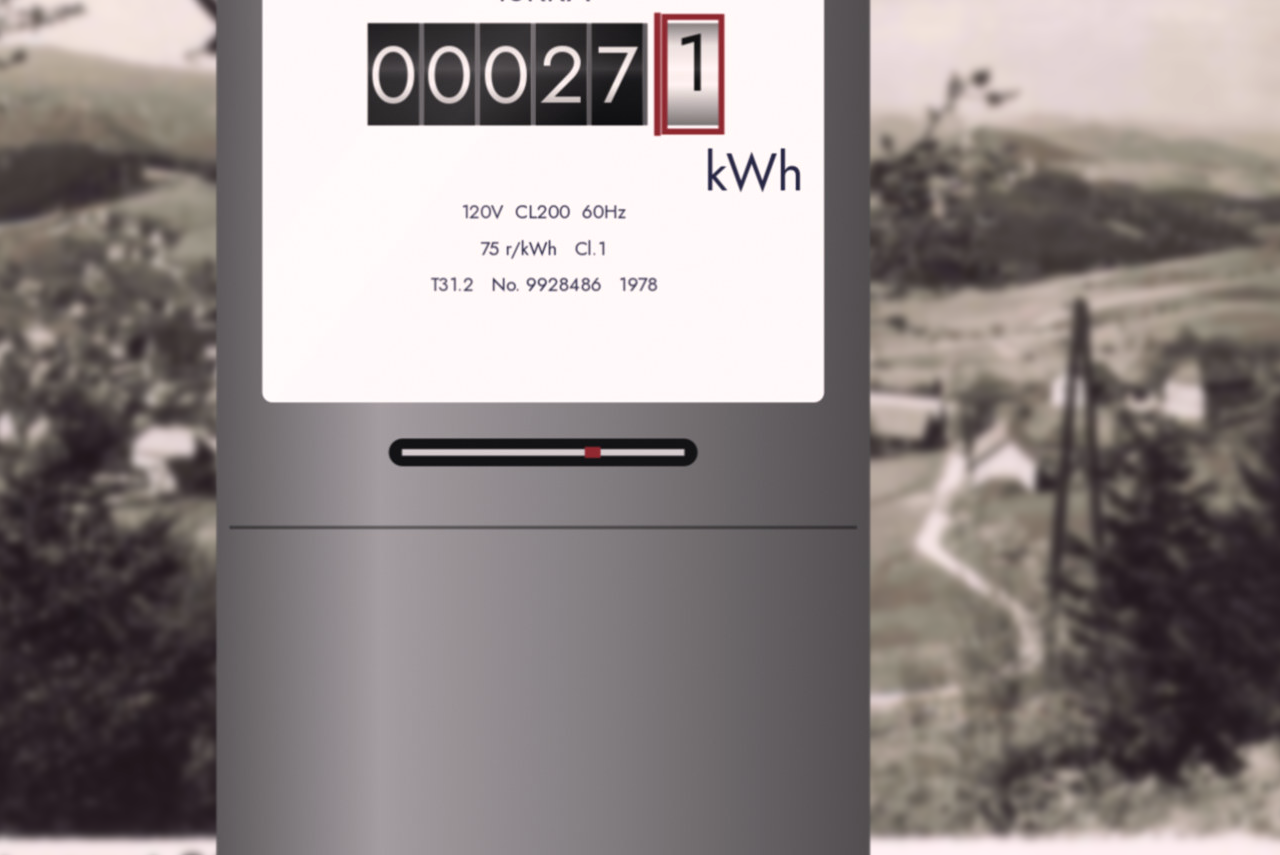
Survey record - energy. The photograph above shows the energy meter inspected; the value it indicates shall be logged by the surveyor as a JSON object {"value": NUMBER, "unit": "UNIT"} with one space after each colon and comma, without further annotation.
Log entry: {"value": 27.1, "unit": "kWh"}
